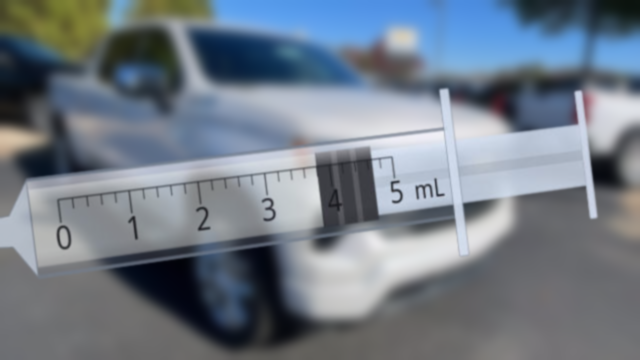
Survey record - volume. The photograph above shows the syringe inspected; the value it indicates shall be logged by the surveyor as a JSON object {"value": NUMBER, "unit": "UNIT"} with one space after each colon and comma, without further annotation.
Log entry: {"value": 3.8, "unit": "mL"}
